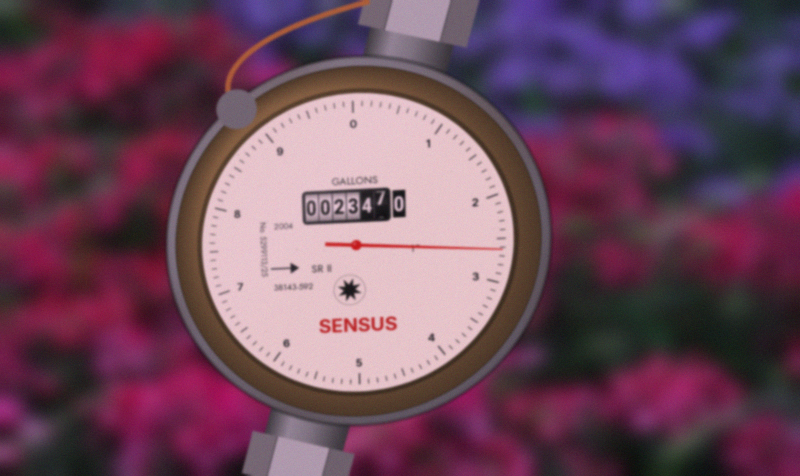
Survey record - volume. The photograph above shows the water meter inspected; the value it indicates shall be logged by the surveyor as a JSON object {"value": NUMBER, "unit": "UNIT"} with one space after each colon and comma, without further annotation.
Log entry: {"value": 23472.6, "unit": "gal"}
